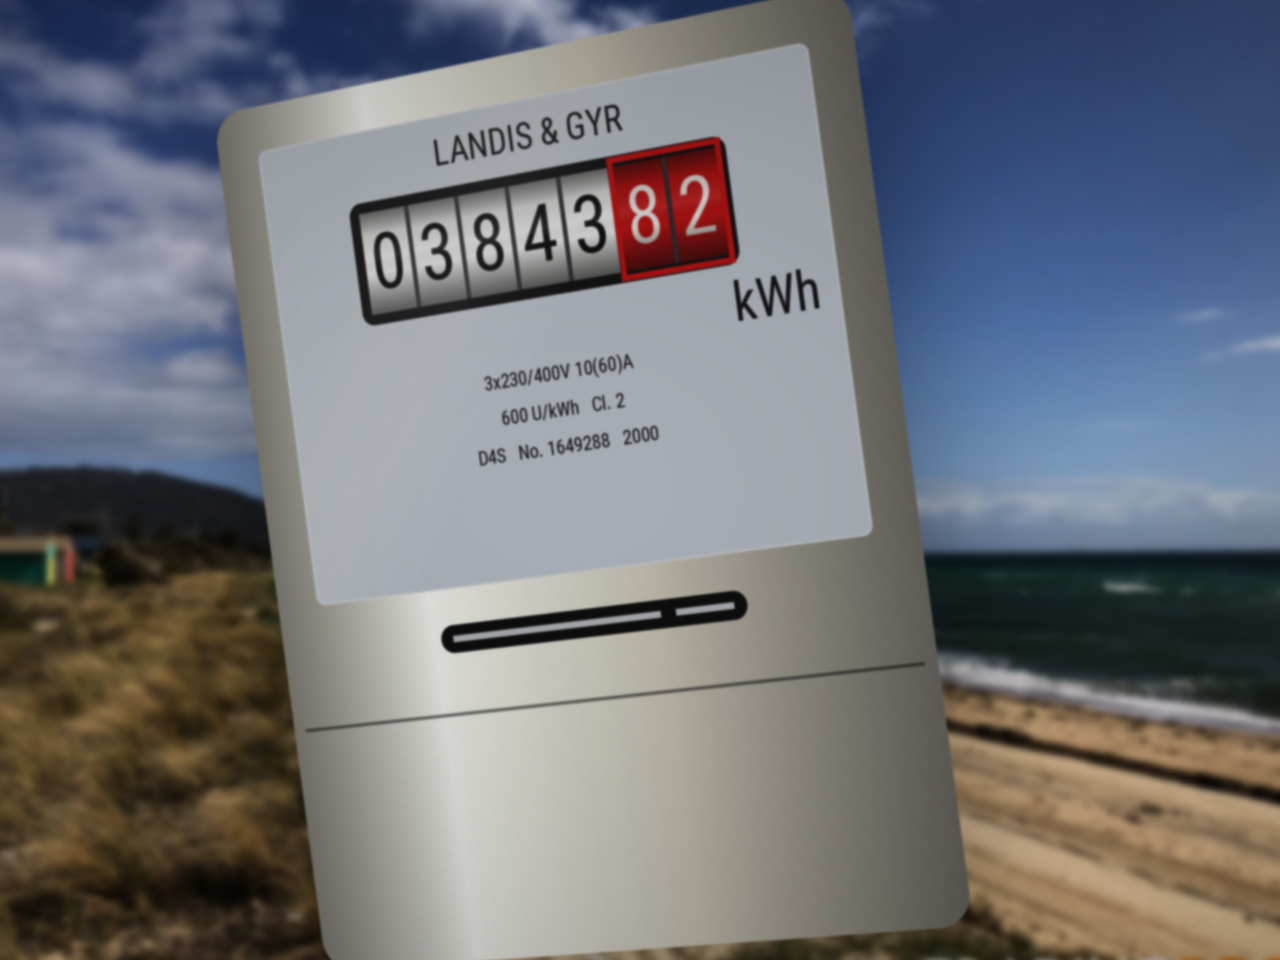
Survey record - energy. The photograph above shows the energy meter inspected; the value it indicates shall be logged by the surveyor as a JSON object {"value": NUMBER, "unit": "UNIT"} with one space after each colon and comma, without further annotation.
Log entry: {"value": 3843.82, "unit": "kWh"}
